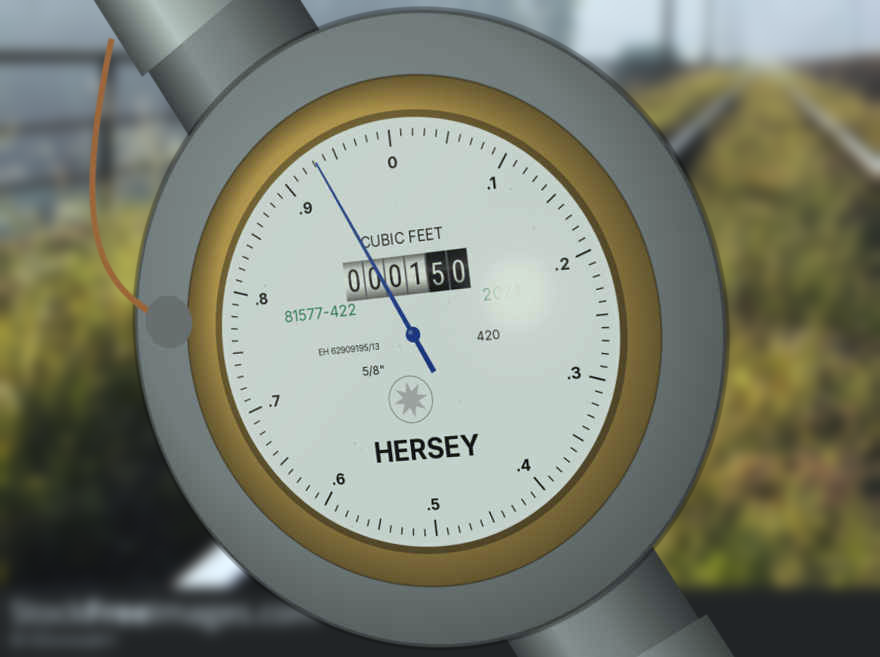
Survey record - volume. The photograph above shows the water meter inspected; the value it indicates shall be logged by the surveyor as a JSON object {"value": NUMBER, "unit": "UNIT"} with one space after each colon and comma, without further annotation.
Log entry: {"value": 149.93, "unit": "ft³"}
